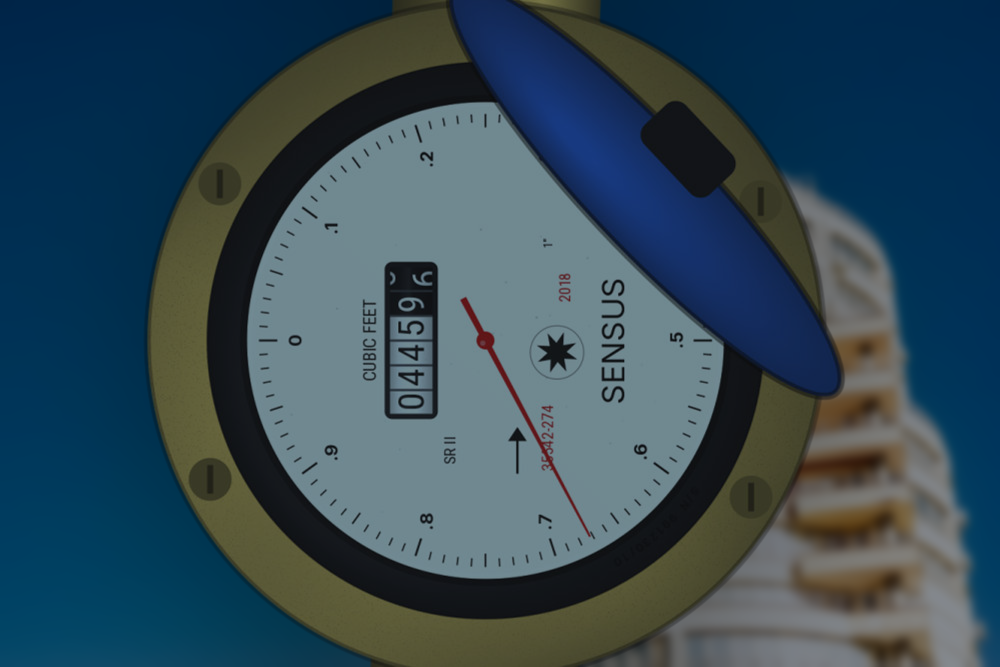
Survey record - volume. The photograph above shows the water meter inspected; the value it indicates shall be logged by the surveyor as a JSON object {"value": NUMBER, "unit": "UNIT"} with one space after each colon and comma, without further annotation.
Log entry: {"value": 44595.67, "unit": "ft³"}
